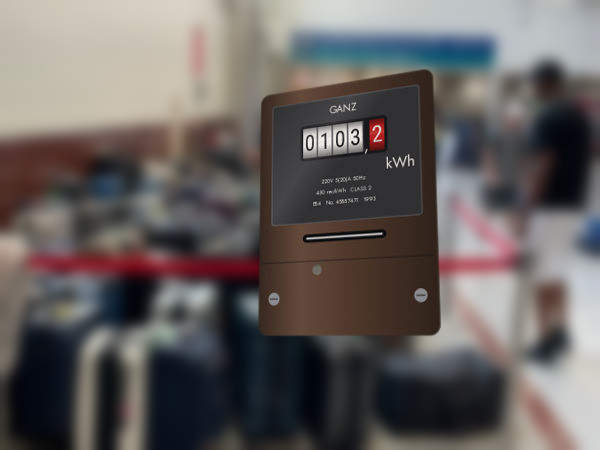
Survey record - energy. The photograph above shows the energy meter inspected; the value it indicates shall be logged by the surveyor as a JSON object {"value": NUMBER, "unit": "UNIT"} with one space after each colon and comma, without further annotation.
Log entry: {"value": 103.2, "unit": "kWh"}
